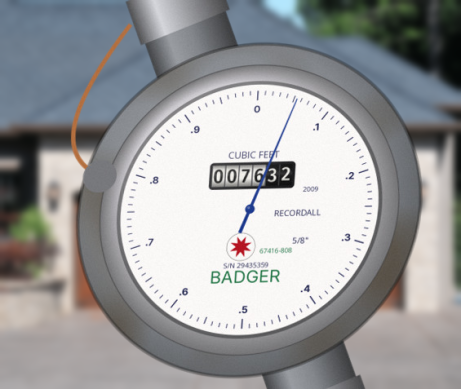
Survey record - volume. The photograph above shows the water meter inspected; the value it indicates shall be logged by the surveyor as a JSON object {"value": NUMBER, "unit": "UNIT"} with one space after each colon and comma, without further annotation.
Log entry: {"value": 7632.05, "unit": "ft³"}
